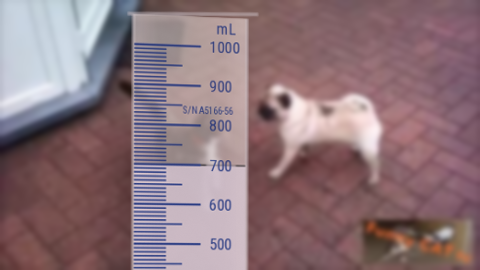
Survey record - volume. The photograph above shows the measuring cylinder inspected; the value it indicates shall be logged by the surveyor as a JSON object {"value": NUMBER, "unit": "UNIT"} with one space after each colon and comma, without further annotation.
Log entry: {"value": 700, "unit": "mL"}
